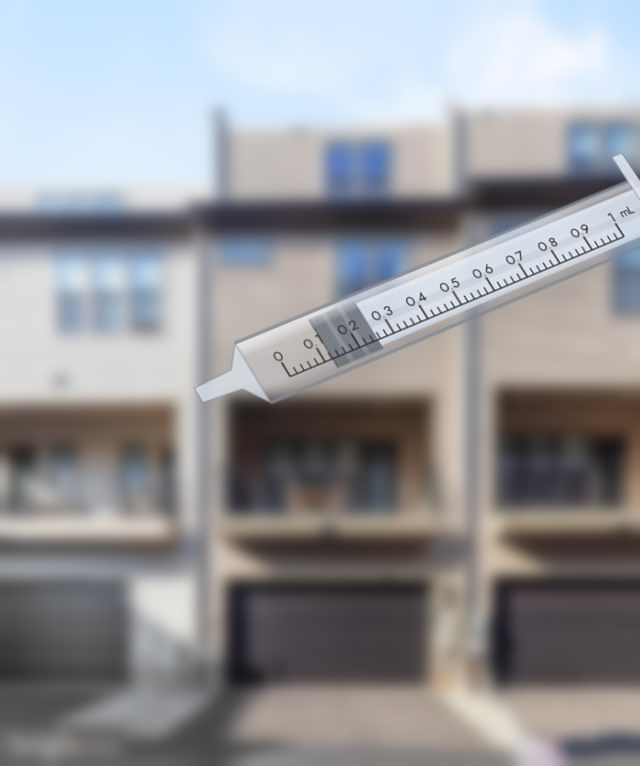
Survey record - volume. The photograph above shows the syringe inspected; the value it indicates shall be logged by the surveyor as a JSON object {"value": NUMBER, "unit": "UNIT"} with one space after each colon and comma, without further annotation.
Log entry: {"value": 0.12, "unit": "mL"}
